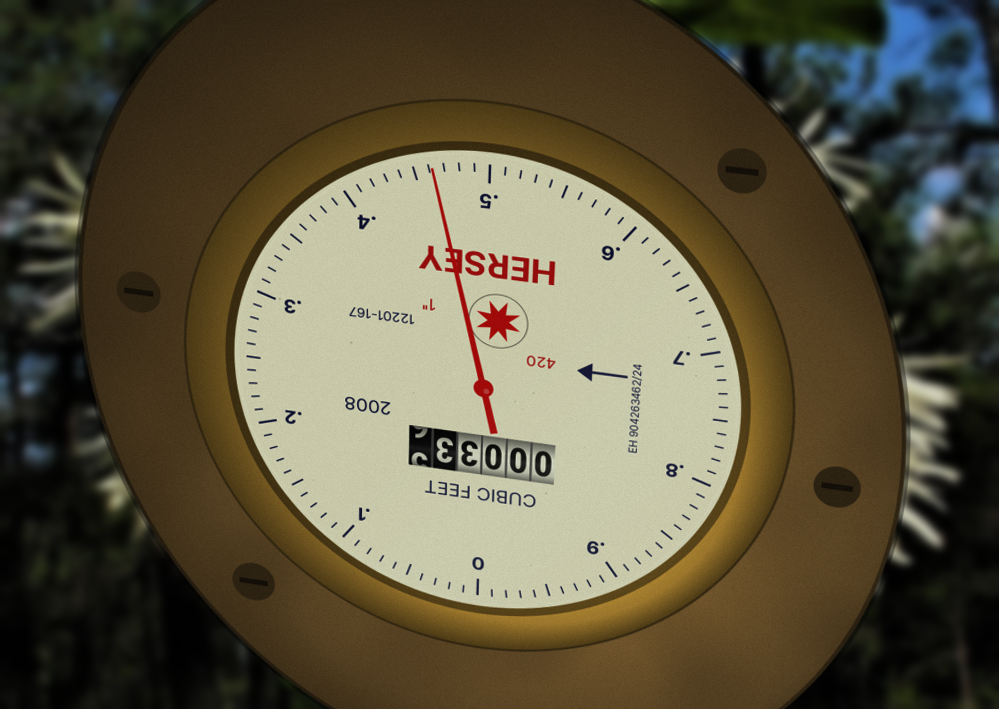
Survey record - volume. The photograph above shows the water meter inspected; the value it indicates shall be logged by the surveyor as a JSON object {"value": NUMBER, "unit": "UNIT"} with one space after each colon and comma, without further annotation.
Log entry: {"value": 335.46, "unit": "ft³"}
